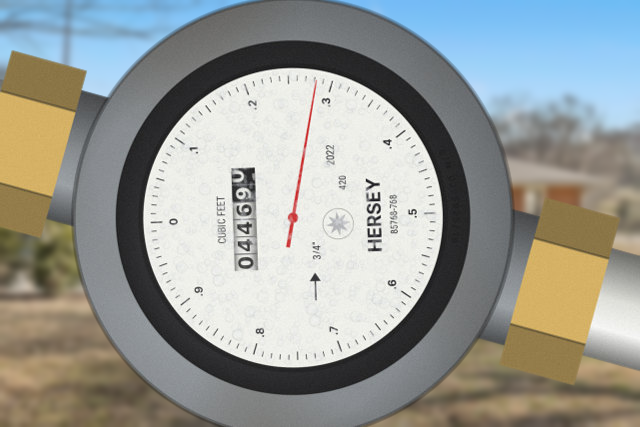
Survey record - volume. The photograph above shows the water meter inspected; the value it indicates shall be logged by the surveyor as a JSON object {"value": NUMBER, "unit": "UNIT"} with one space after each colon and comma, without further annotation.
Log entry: {"value": 44690.28, "unit": "ft³"}
